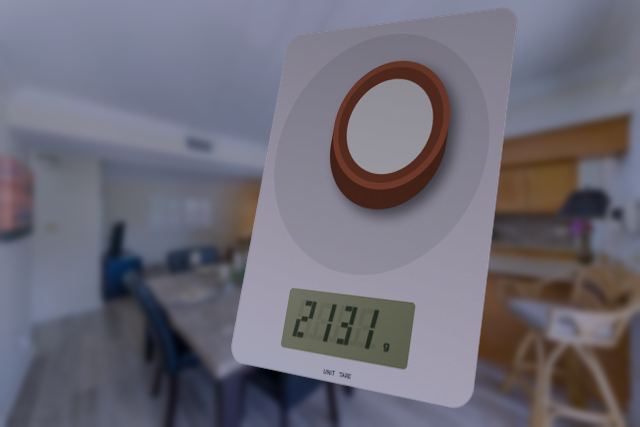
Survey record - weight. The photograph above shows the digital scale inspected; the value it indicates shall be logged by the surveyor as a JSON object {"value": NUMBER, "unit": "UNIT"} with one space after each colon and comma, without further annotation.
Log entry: {"value": 2131, "unit": "g"}
